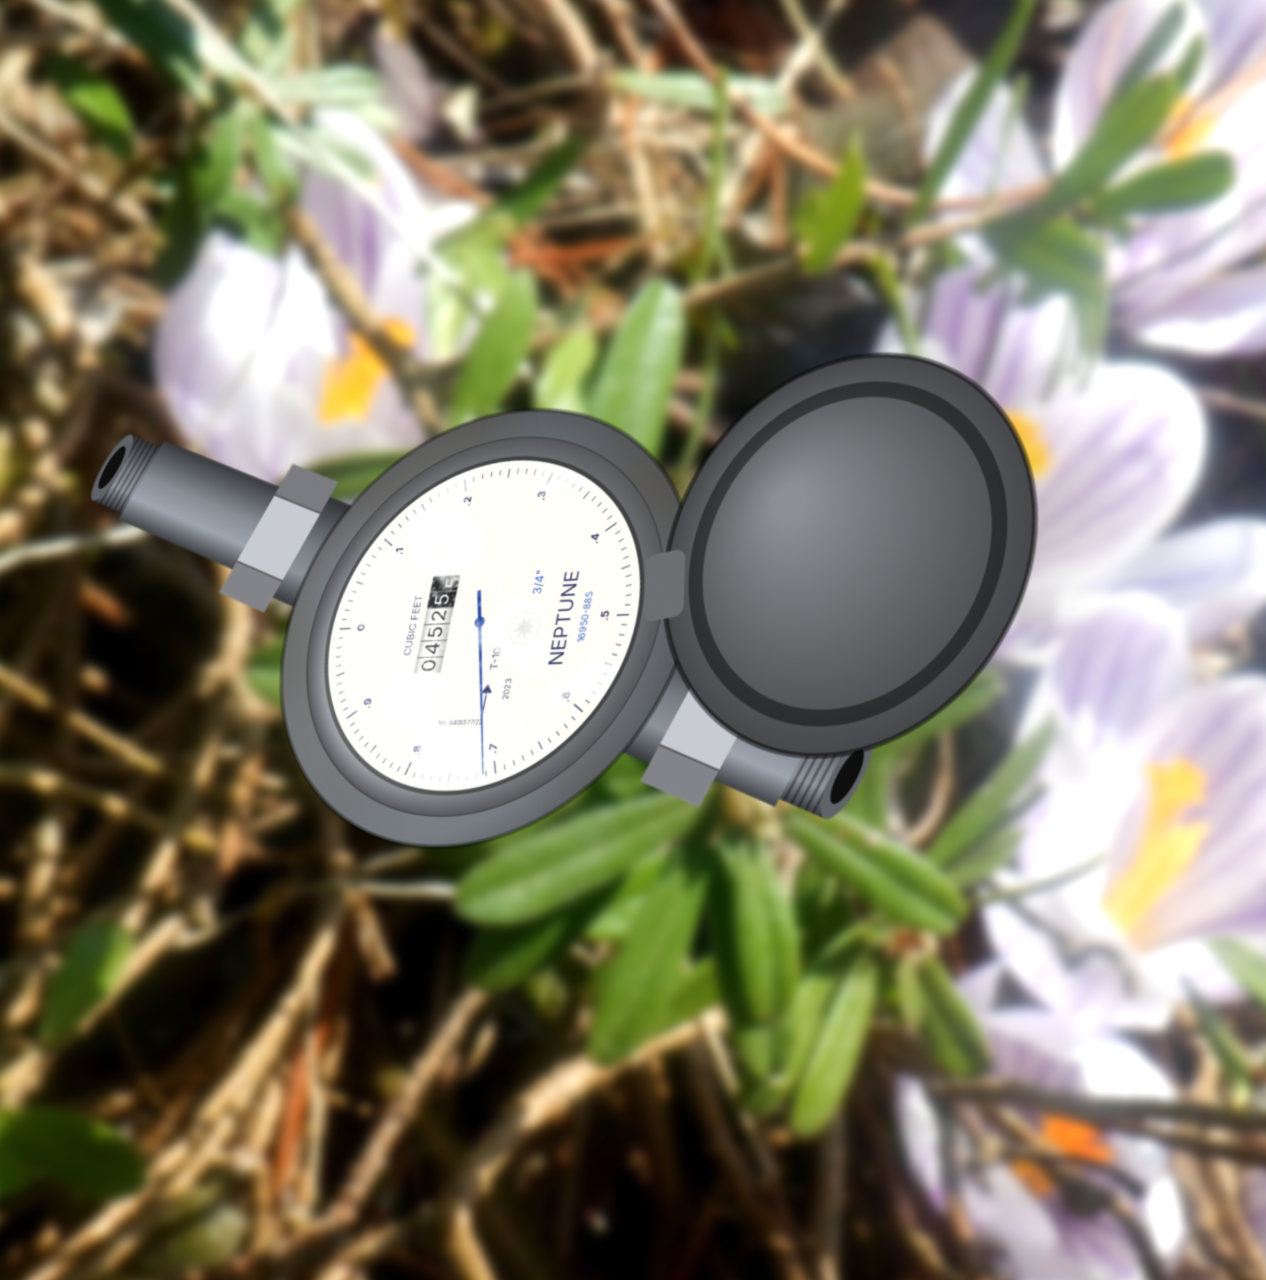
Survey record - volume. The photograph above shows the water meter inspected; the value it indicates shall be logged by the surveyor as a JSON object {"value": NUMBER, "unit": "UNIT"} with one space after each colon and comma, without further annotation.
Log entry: {"value": 45254.71, "unit": "ft³"}
